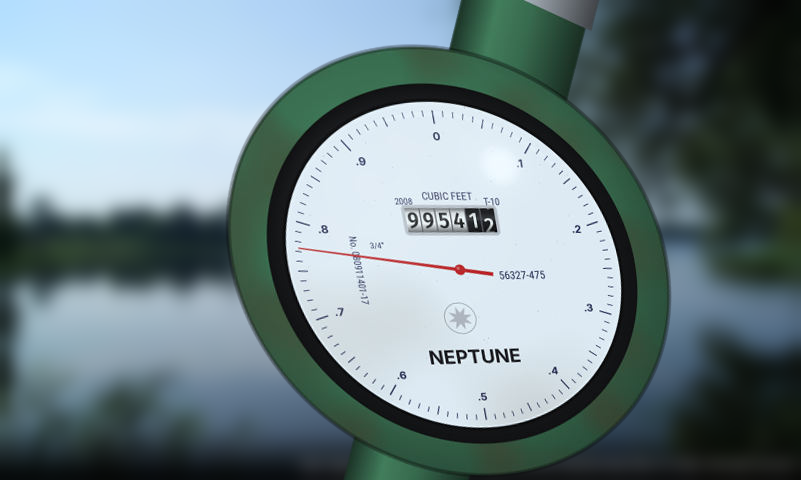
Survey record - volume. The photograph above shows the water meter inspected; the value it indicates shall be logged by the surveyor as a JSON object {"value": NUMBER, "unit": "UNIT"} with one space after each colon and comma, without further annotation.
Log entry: {"value": 995411.77, "unit": "ft³"}
